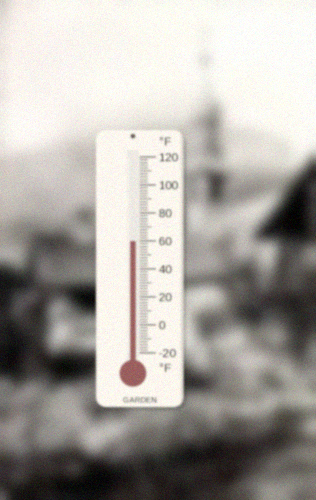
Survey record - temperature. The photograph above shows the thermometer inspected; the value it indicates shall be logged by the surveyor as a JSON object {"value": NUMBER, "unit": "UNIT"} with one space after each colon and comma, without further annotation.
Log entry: {"value": 60, "unit": "°F"}
